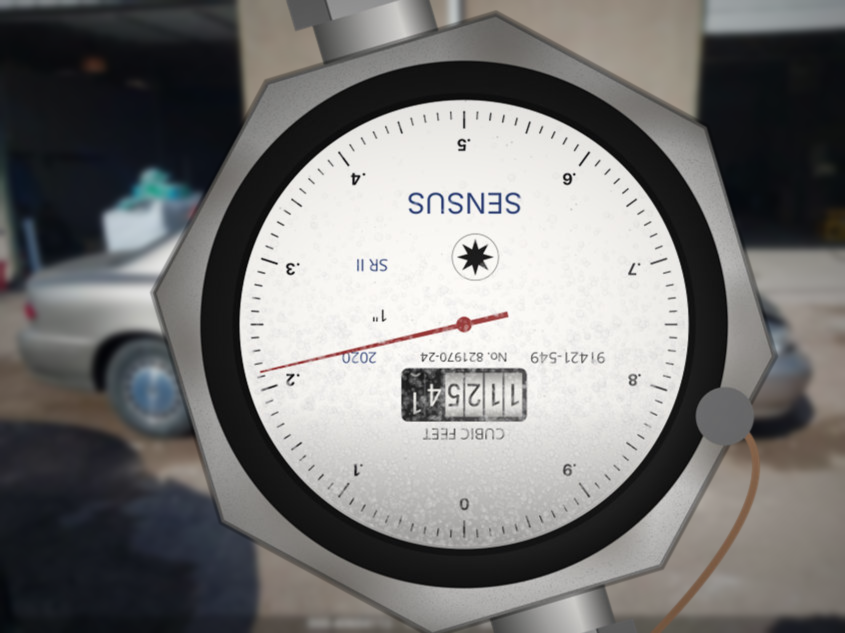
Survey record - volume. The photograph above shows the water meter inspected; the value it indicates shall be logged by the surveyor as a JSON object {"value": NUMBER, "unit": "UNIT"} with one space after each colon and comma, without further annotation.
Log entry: {"value": 112541.21, "unit": "ft³"}
